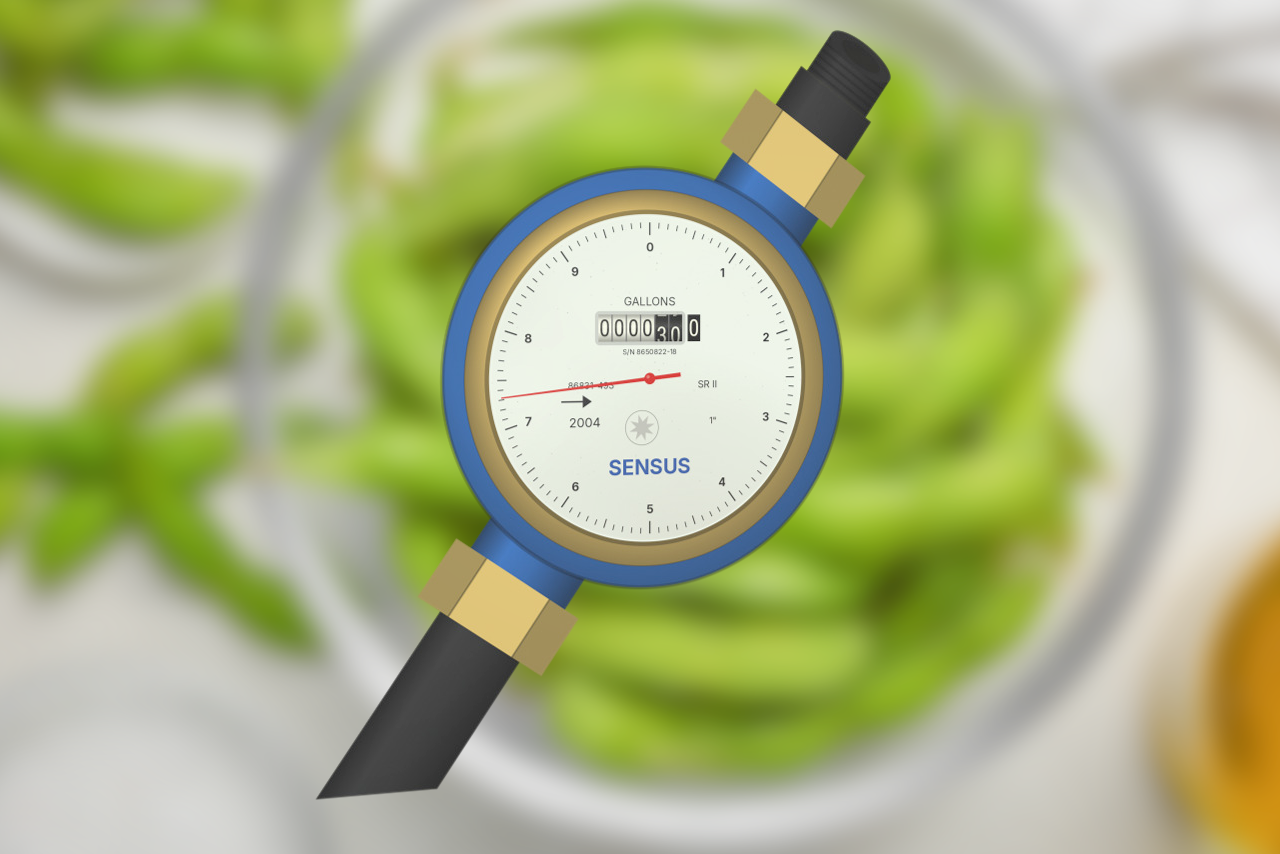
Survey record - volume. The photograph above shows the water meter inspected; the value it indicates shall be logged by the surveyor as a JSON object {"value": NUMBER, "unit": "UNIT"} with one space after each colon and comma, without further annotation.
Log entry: {"value": 297.3, "unit": "gal"}
